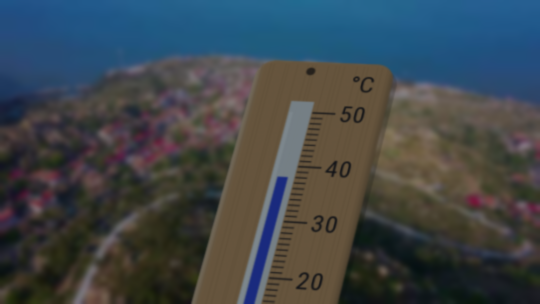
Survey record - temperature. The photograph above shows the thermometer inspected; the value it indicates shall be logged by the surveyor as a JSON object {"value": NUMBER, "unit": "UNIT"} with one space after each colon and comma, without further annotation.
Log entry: {"value": 38, "unit": "°C"}
